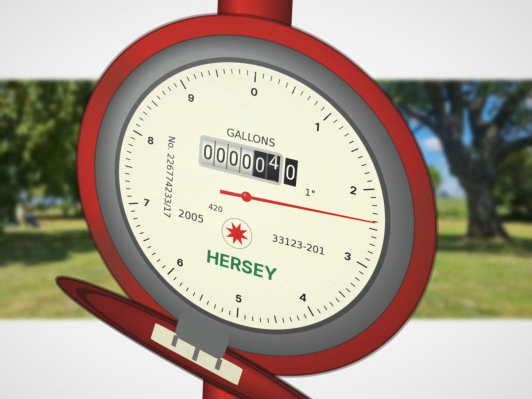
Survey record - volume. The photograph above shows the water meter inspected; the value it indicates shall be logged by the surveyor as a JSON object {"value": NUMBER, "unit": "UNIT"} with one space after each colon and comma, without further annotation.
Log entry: {"value": 42.4, "unit": "gal"}
